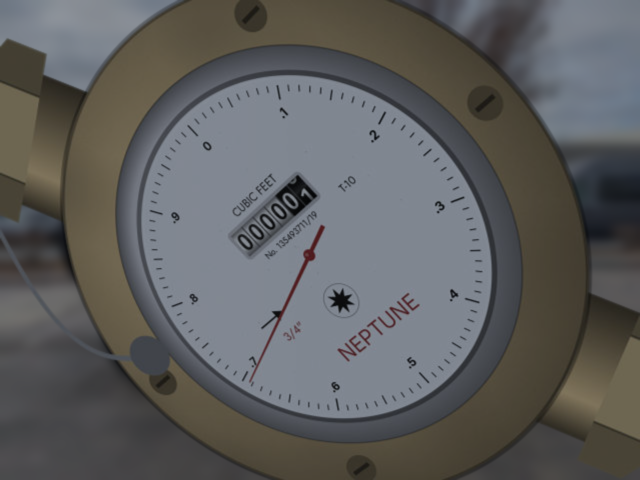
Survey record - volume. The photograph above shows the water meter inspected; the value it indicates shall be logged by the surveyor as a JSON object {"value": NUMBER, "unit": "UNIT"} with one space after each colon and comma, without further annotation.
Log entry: {"value": 0.69, "unit": "ft³"}
